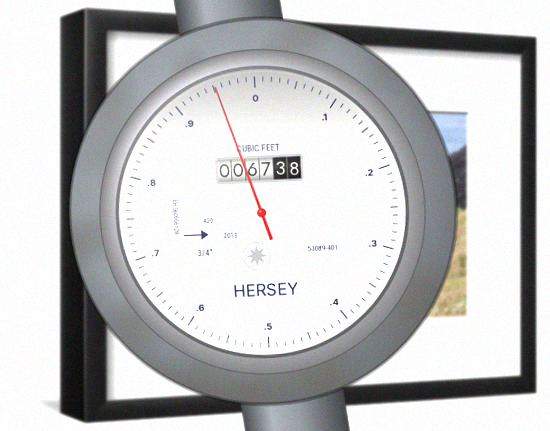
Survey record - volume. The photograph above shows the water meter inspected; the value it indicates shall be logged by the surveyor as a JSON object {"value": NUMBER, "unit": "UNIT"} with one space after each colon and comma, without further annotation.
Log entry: {"value": 6737.95, "unit": "ft³"}
